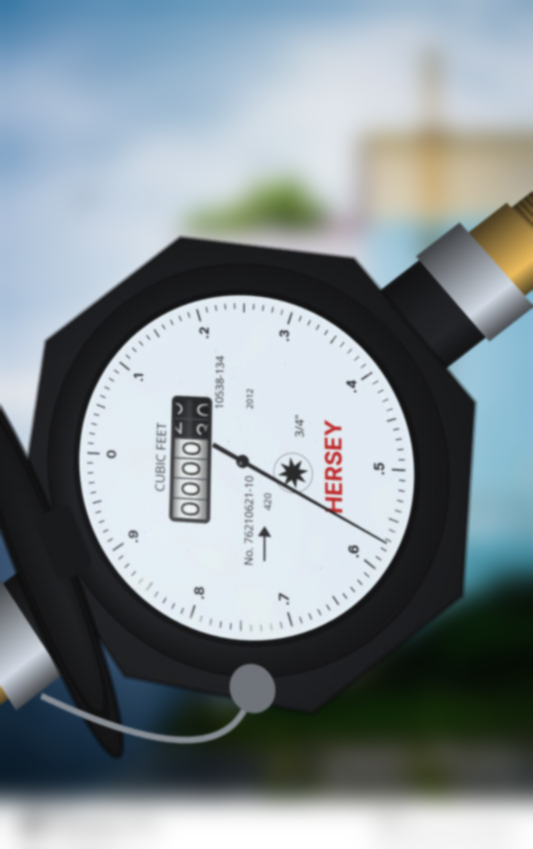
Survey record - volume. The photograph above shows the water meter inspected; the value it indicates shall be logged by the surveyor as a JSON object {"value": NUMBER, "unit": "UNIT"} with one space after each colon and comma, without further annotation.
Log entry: {"value": 29.57, "unit": "ft³"}
